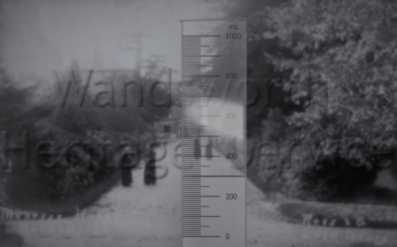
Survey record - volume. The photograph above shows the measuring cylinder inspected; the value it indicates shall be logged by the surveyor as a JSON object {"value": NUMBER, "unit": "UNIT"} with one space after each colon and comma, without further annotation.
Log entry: {"value": 300, "unit": "mL"}
